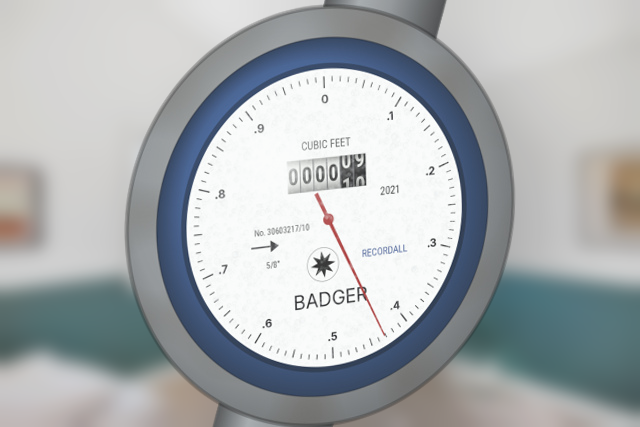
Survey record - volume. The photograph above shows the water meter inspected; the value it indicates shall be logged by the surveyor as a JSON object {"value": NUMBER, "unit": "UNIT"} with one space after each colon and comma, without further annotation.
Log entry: {"value": 9.43, "unit": "ft³"}
